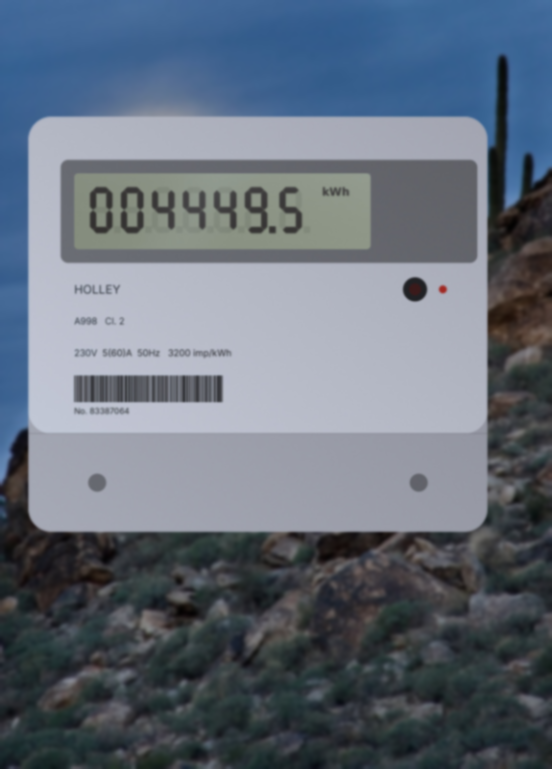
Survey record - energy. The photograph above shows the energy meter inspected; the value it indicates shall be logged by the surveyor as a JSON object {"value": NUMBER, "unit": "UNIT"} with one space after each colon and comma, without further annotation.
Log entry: {"value": 4449.5, "unit": "kWh"}
